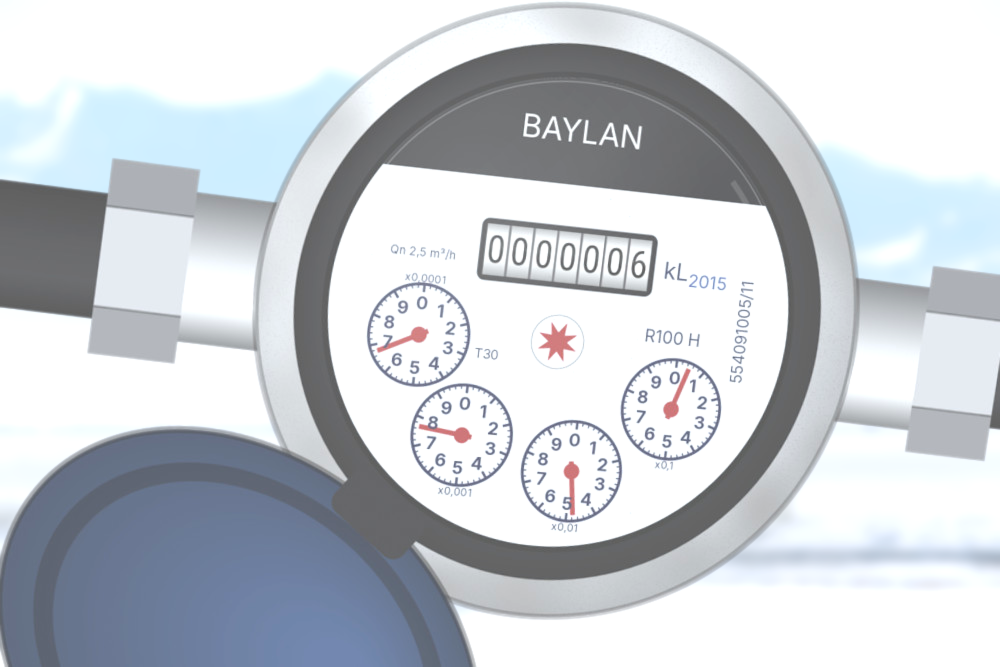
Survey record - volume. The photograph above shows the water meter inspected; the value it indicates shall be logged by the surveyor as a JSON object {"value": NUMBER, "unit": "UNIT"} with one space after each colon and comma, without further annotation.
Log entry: {"value": 6.0476, "unit": "kL"}
